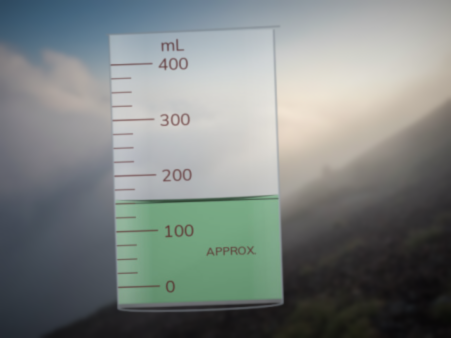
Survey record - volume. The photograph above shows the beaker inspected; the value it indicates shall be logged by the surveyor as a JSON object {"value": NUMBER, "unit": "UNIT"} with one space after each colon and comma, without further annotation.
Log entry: {"value": 150, "unit": "mL"}
